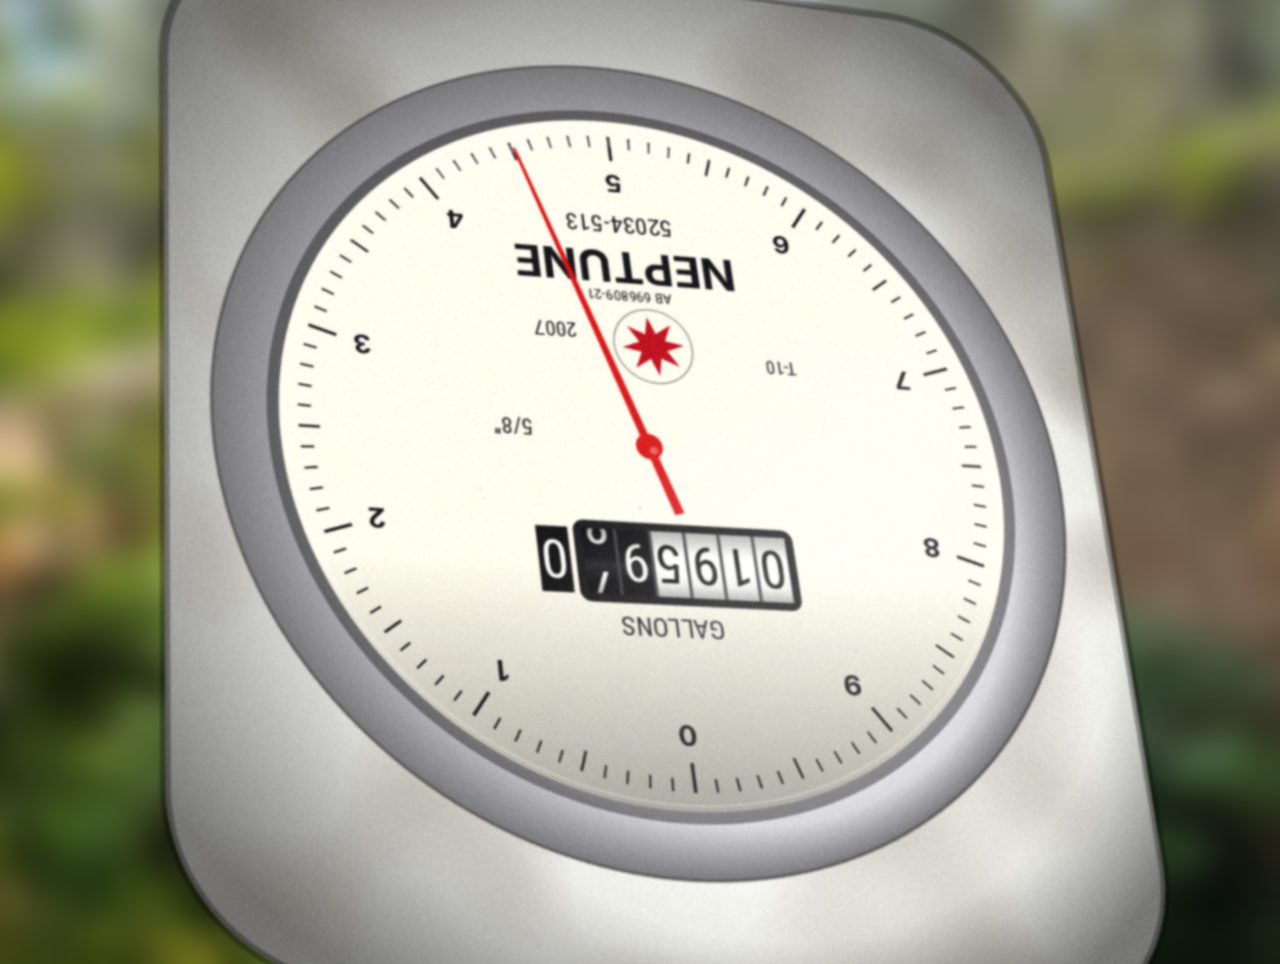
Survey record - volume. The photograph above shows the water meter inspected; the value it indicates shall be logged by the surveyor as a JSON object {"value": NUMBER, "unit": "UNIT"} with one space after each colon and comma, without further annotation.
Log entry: {"value": 195974.5, "unit": "gal"}
